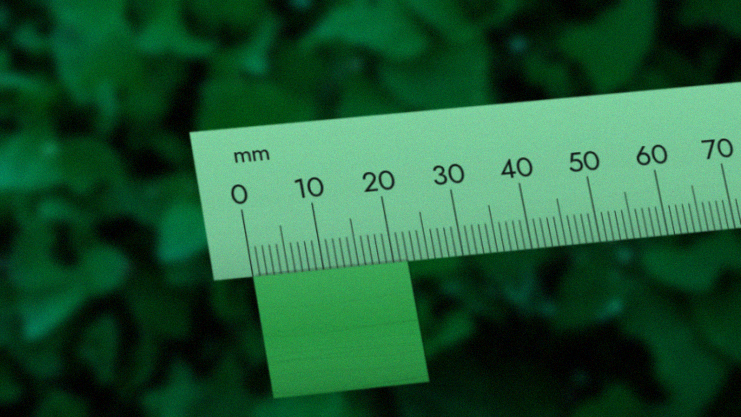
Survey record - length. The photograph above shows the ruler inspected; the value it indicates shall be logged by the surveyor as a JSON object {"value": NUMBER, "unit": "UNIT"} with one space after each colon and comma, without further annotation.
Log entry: {"value": 22, "unit": "mm"}
